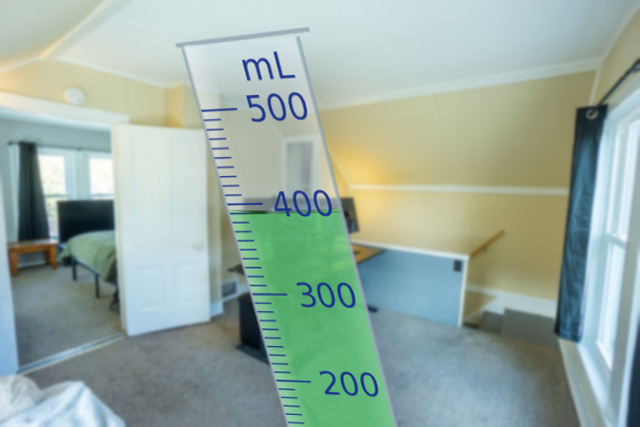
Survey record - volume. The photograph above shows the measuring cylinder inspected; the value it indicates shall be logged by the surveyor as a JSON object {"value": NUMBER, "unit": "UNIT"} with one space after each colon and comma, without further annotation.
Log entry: {"value": 390, "unit": "mL"}
